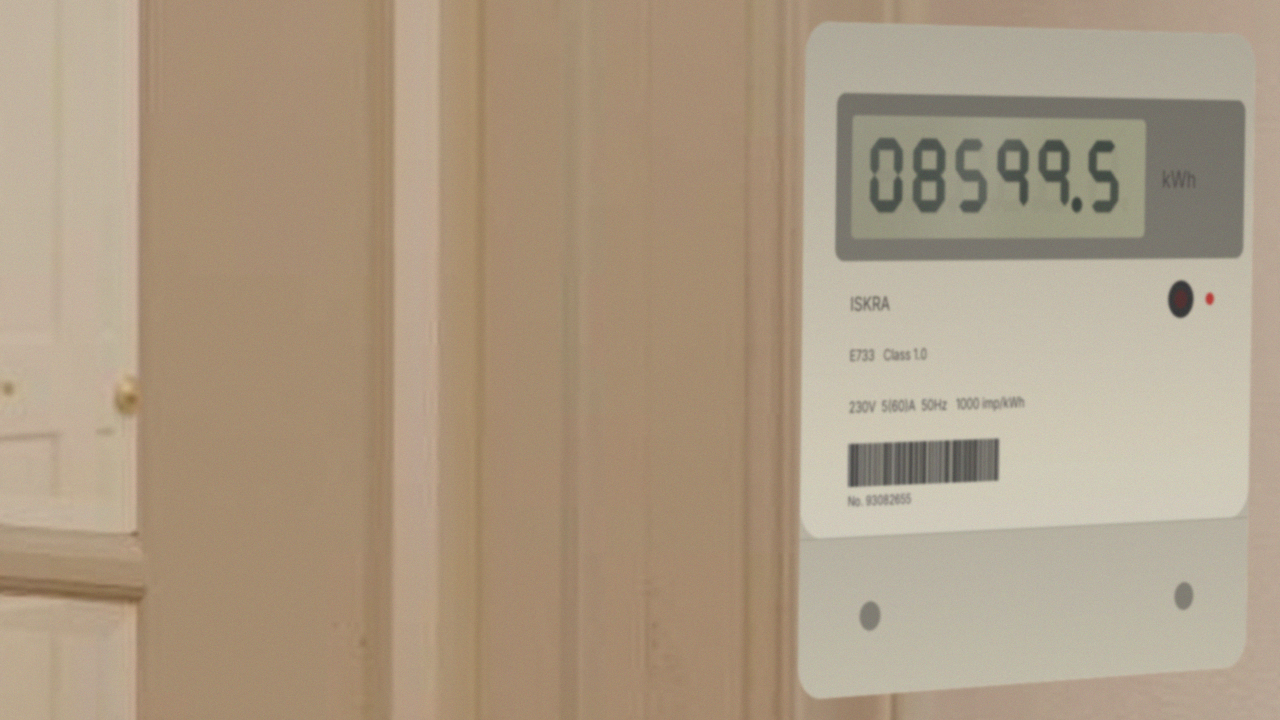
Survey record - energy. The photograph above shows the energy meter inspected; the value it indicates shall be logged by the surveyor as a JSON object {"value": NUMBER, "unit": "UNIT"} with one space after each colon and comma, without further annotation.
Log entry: {"value": 8599.5, "unit": "kWh"}
